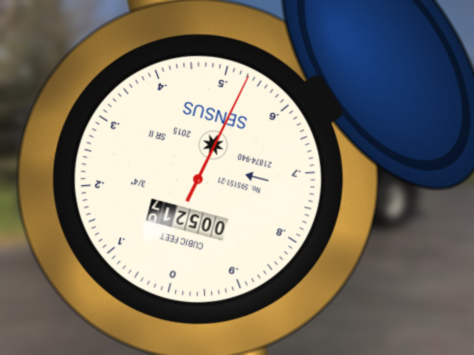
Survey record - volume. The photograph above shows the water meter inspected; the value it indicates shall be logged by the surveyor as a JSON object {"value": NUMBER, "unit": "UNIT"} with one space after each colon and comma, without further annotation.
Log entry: {"value": 5216.53, "unit": "ft³"}
